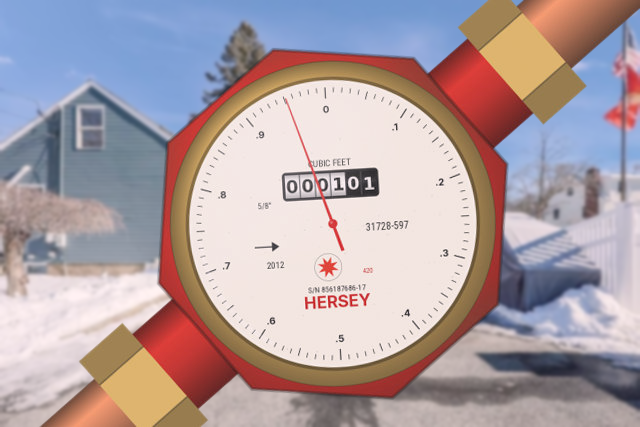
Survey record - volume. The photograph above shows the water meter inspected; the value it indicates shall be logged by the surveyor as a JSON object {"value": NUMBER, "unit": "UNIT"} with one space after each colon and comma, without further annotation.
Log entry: {"value": 100.95, "unit": "ft³"}
